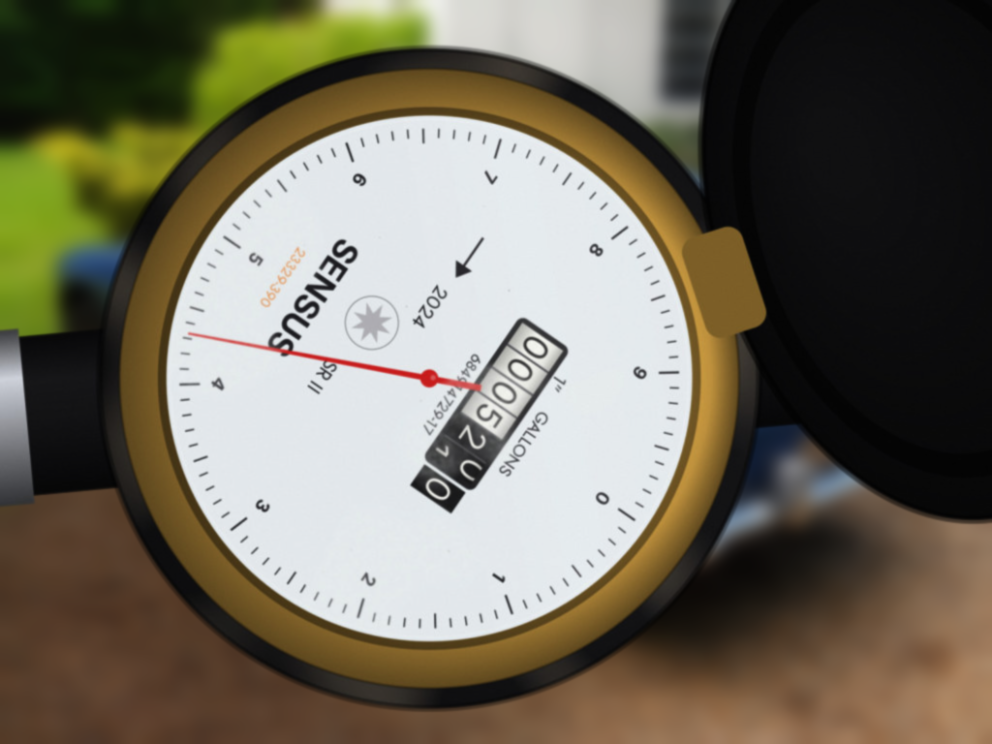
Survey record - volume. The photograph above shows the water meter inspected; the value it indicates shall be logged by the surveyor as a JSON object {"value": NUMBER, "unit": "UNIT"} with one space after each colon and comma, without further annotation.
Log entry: {"value": 5204.3, "unit": "gal"}
